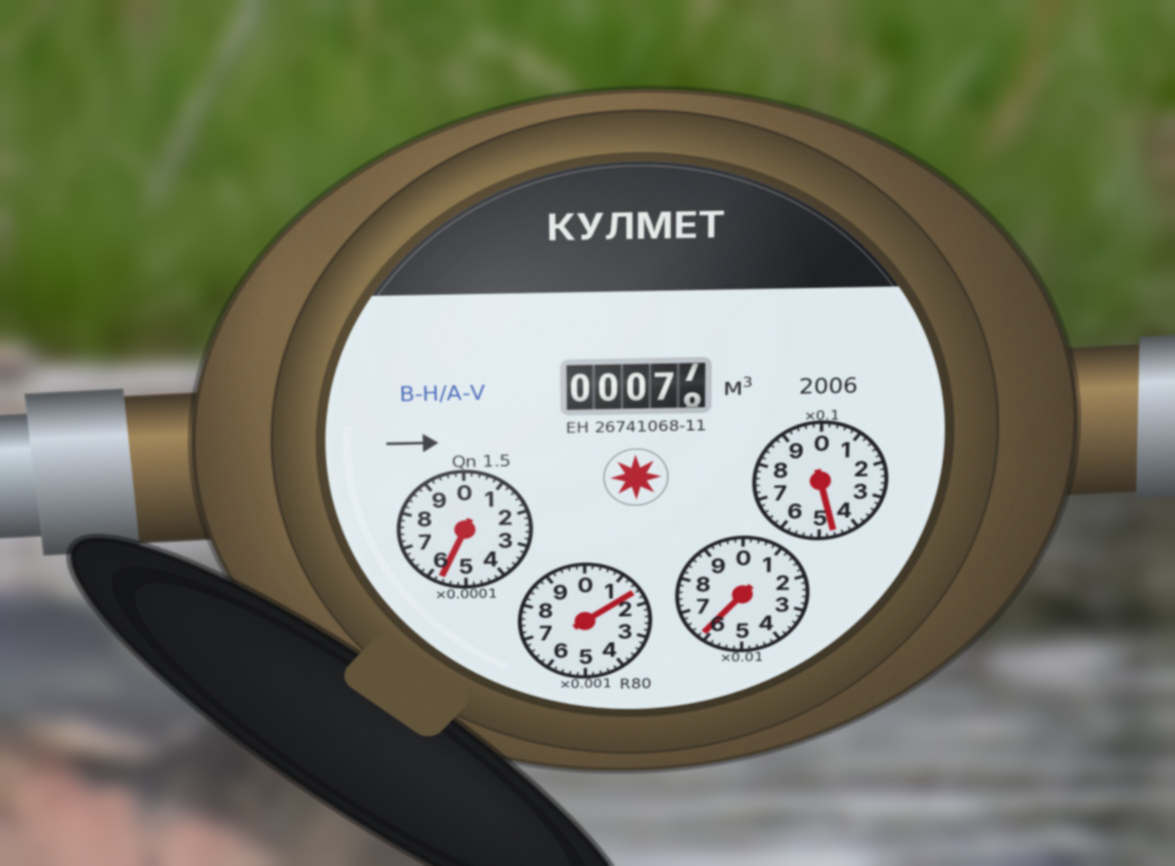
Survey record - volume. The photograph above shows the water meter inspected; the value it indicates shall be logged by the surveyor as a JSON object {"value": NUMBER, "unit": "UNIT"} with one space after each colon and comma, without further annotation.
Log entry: {"value": 77.4615, "unit": "m³"}
